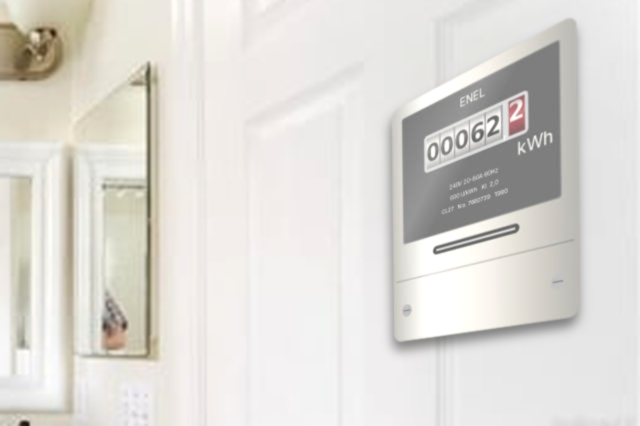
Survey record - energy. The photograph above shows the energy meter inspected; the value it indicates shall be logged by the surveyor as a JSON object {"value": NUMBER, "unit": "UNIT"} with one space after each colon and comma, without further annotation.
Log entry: {"value": 62.2, "unit": "kWh"}
